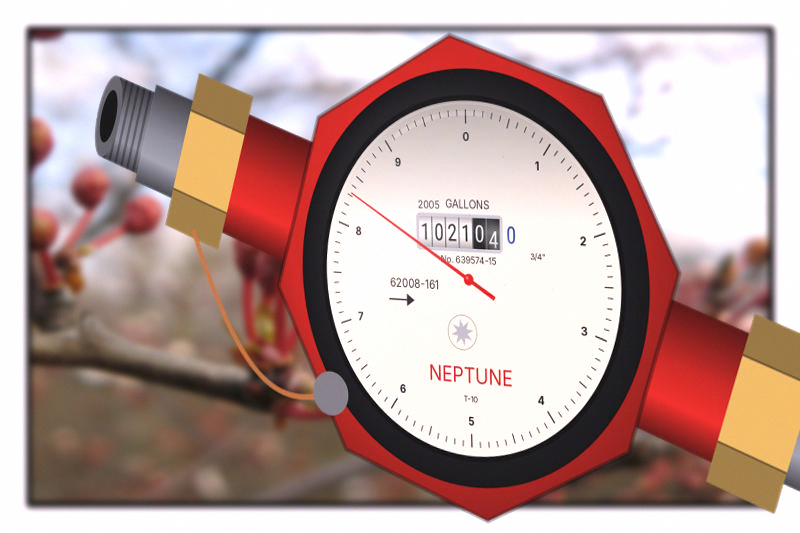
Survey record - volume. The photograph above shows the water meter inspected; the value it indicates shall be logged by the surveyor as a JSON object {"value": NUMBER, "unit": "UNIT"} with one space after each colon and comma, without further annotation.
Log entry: {"value": 1021038.3, "unit": "gal"}
